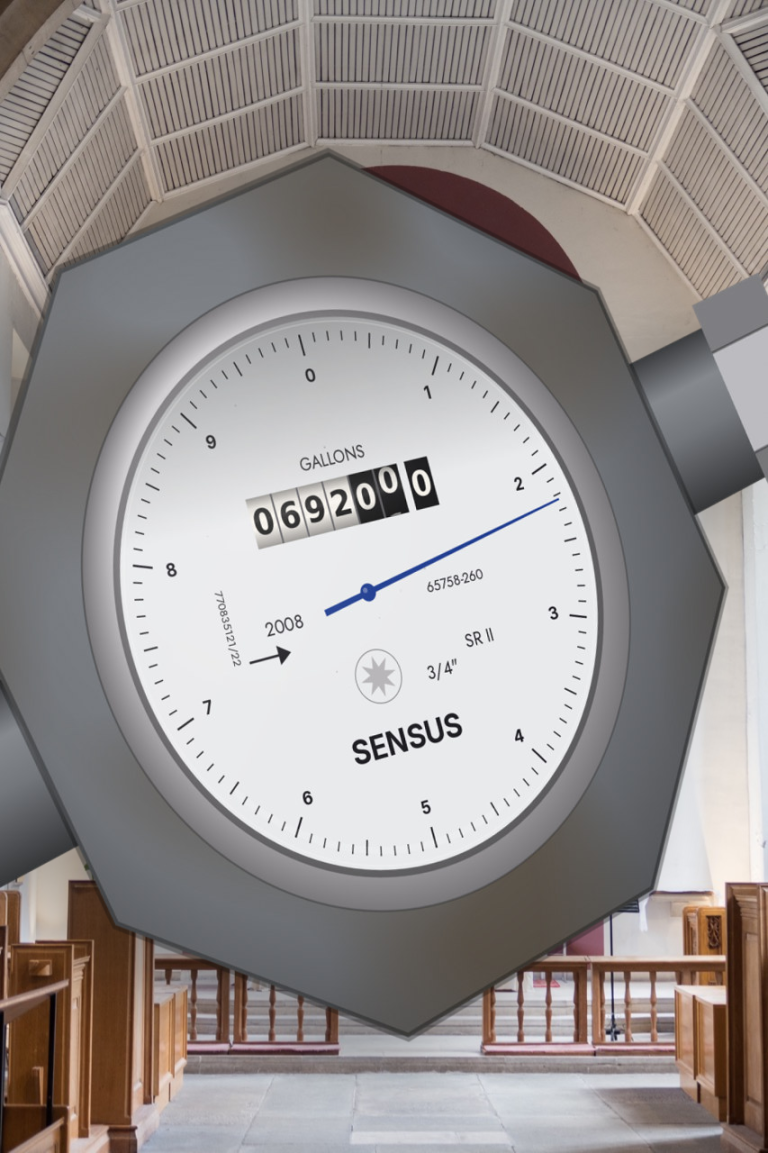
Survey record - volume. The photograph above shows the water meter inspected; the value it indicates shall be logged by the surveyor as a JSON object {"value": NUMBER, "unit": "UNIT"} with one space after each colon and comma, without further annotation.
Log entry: {"value": 692002.2, "unit": "gal"}
